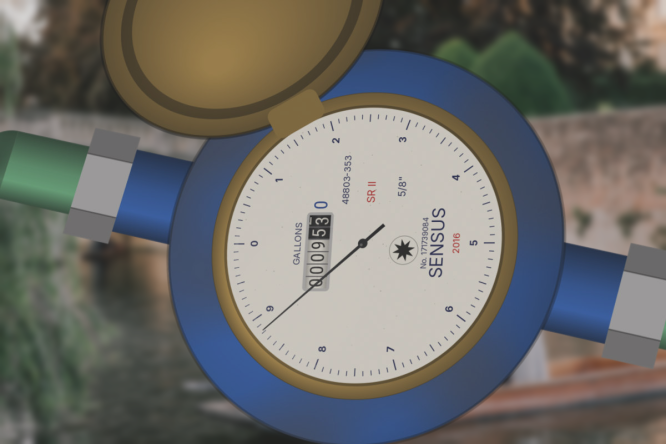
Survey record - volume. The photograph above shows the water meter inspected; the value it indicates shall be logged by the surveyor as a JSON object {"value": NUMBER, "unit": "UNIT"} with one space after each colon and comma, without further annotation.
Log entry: {"value": 9528.8, "unit": "gal"}
